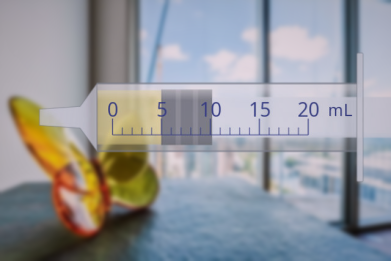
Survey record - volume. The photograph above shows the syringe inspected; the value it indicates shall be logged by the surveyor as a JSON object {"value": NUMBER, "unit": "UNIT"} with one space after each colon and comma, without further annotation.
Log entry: {"value": 5, "unit": "mL"}
